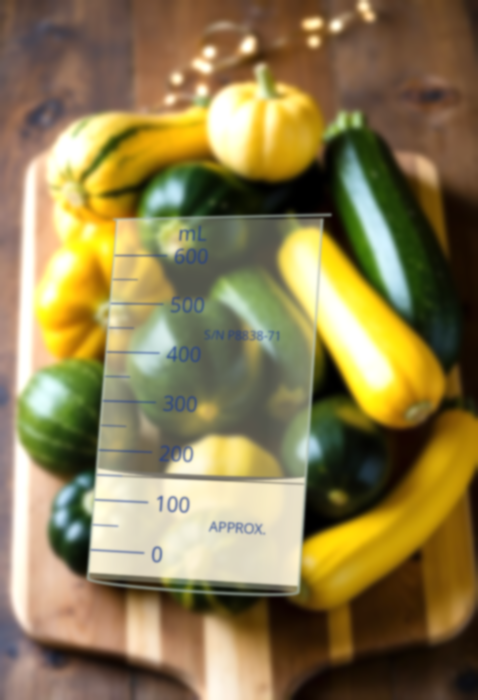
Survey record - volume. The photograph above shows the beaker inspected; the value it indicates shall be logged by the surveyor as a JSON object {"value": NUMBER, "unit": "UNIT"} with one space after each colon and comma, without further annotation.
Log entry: {"value": 150, "unit": "mL"}
